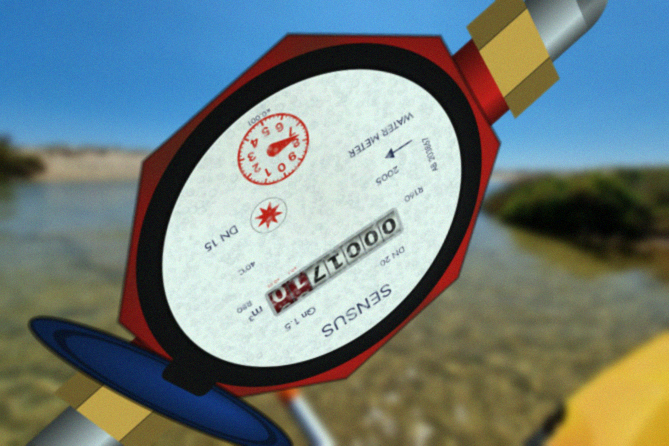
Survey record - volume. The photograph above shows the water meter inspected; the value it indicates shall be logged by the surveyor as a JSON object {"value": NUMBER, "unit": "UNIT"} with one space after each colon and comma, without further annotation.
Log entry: {"value": 17.097, "unit": "m³"}
